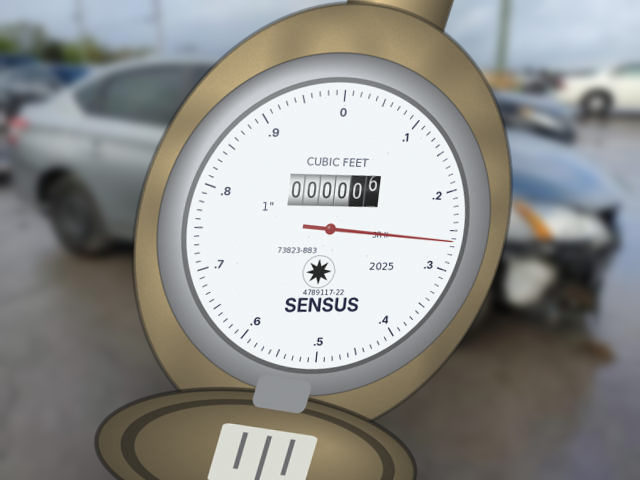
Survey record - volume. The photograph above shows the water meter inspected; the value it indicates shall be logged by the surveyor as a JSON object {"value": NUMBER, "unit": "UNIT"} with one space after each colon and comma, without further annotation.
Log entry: {"value": 6.26, "unit": "ft³"}
